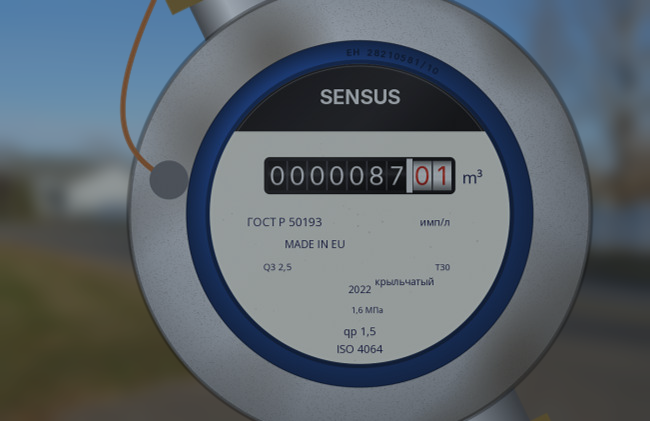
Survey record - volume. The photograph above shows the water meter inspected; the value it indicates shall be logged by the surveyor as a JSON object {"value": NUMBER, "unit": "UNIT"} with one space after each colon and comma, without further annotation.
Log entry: {"value": 87.01, "unit": "m³"}
